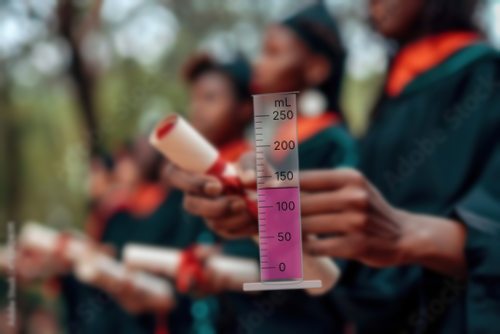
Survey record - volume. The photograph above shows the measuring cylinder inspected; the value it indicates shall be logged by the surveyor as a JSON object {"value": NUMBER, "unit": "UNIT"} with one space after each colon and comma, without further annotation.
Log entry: {"value": 130, "unit": "mL"}
